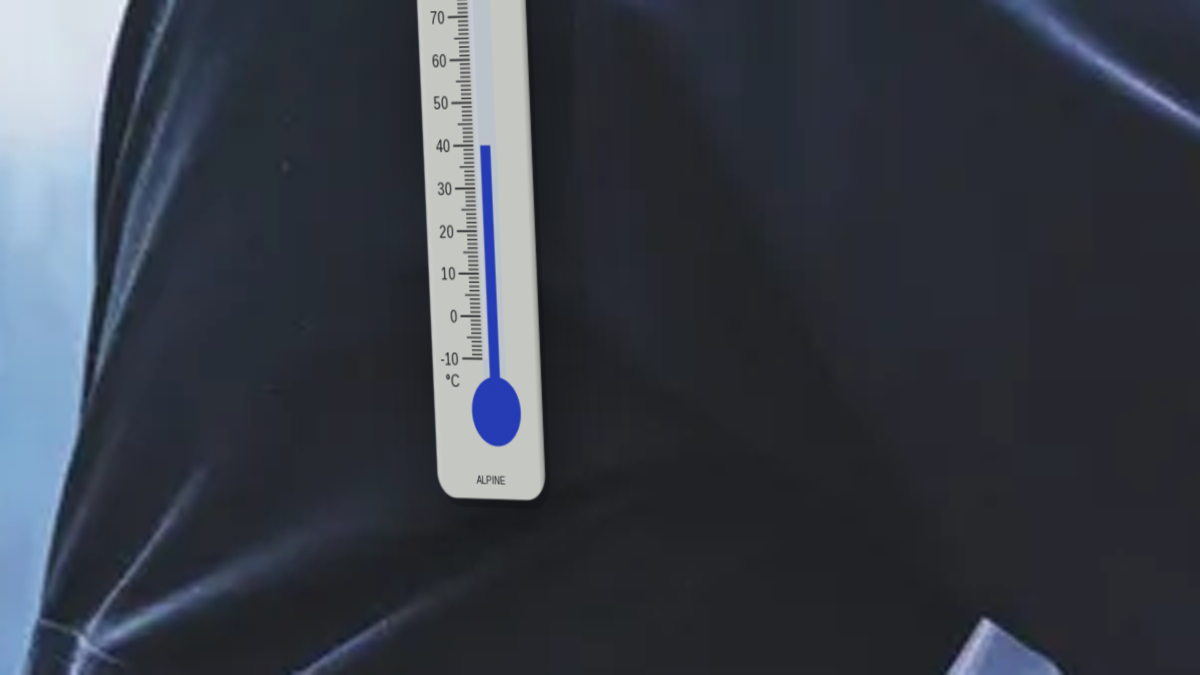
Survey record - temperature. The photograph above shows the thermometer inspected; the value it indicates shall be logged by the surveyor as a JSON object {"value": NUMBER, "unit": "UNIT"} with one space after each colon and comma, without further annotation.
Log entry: {"value": 40, "unit": "°C"}
